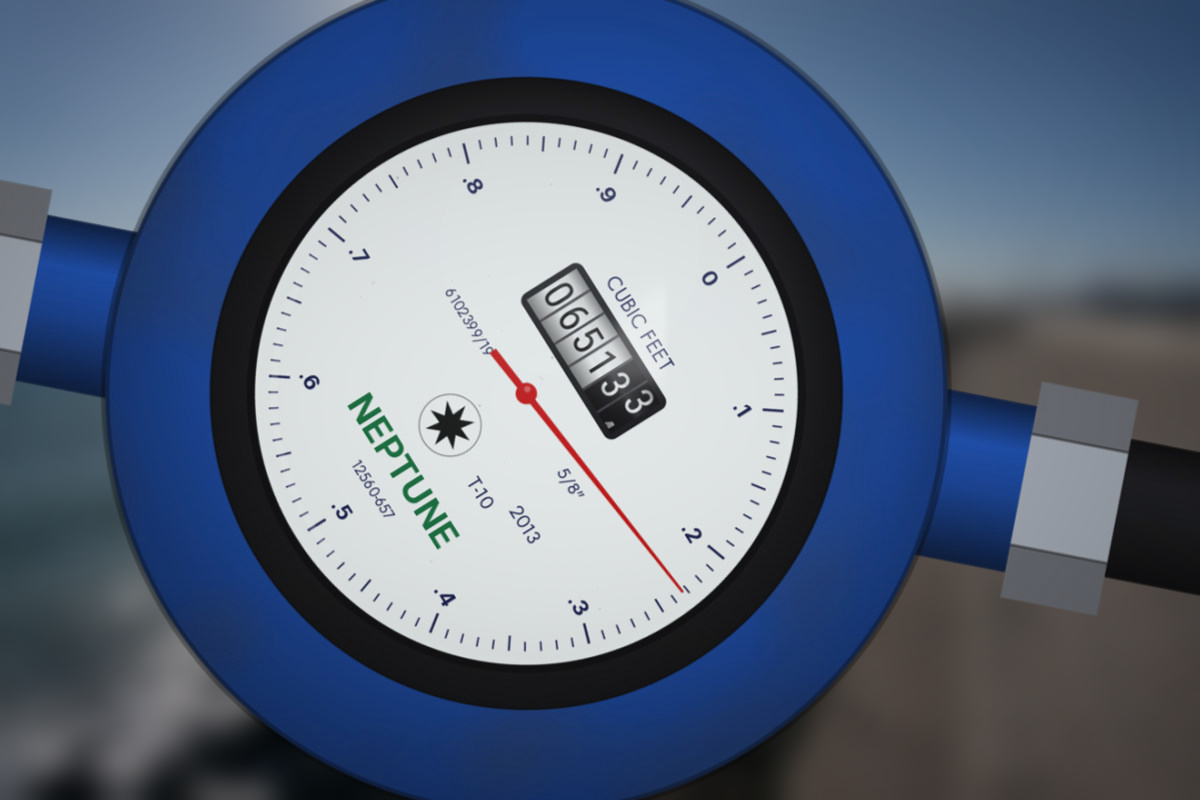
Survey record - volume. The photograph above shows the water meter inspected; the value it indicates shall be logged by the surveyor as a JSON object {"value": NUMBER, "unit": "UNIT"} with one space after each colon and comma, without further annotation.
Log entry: {"value": 65133.23, "unit": "ft³"}
